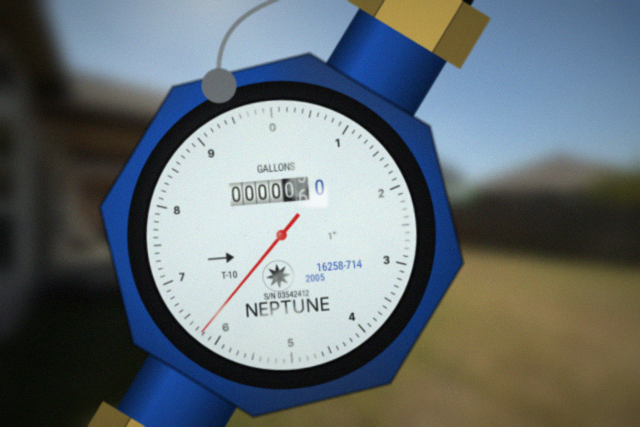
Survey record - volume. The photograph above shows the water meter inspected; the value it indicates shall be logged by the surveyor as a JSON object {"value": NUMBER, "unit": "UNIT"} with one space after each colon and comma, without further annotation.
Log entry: {"value": 56.2, "unit": "gal"}
